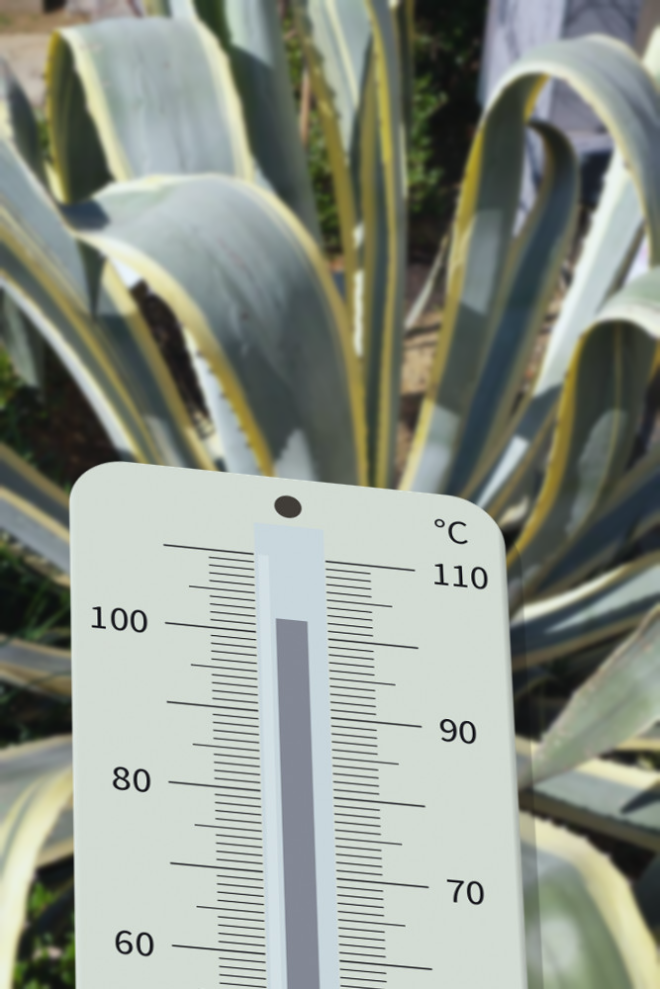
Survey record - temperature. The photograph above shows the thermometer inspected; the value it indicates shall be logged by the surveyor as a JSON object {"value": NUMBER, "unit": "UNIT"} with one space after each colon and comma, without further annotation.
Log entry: {"value": 102, "unit": "°C"}
